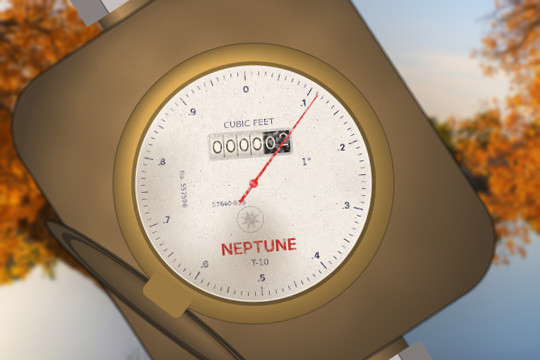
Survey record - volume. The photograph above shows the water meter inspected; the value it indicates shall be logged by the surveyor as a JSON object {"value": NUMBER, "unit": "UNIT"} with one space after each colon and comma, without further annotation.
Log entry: {"value": 2.11, "unit": "ft³"}
